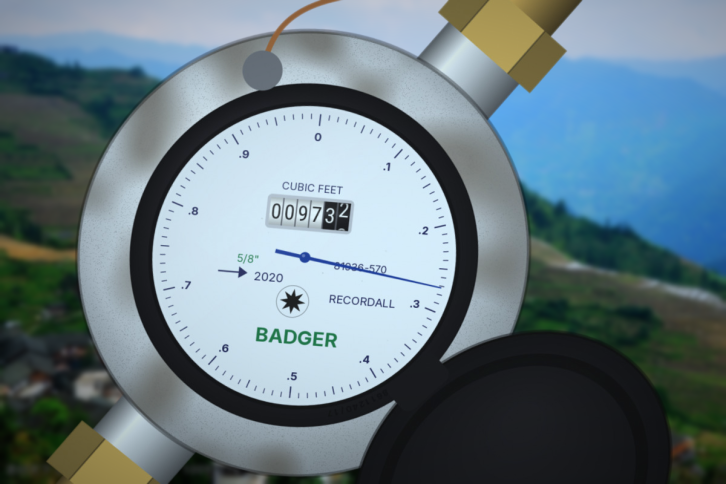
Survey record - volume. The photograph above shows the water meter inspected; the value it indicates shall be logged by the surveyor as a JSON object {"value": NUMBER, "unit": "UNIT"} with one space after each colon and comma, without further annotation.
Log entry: {"value": 9732.27, "unit": "ft³"}
